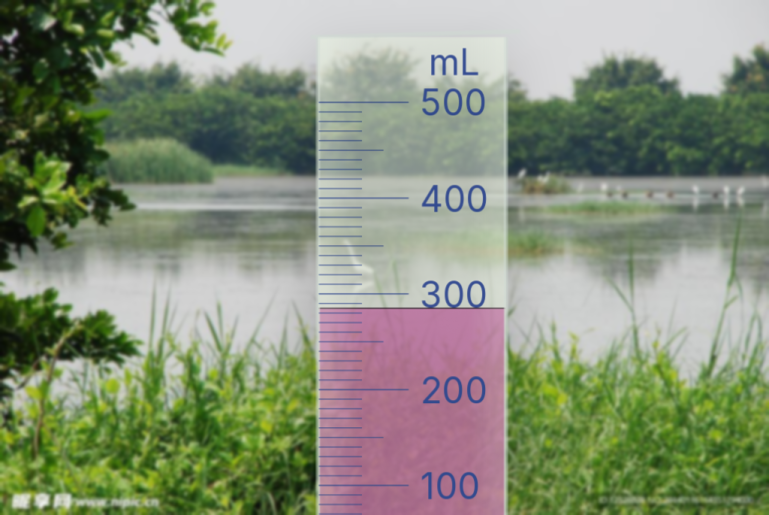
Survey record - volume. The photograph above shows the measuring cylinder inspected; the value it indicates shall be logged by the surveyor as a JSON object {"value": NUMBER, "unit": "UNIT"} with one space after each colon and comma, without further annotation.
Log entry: {"value": 285, "unit": "mL"}
